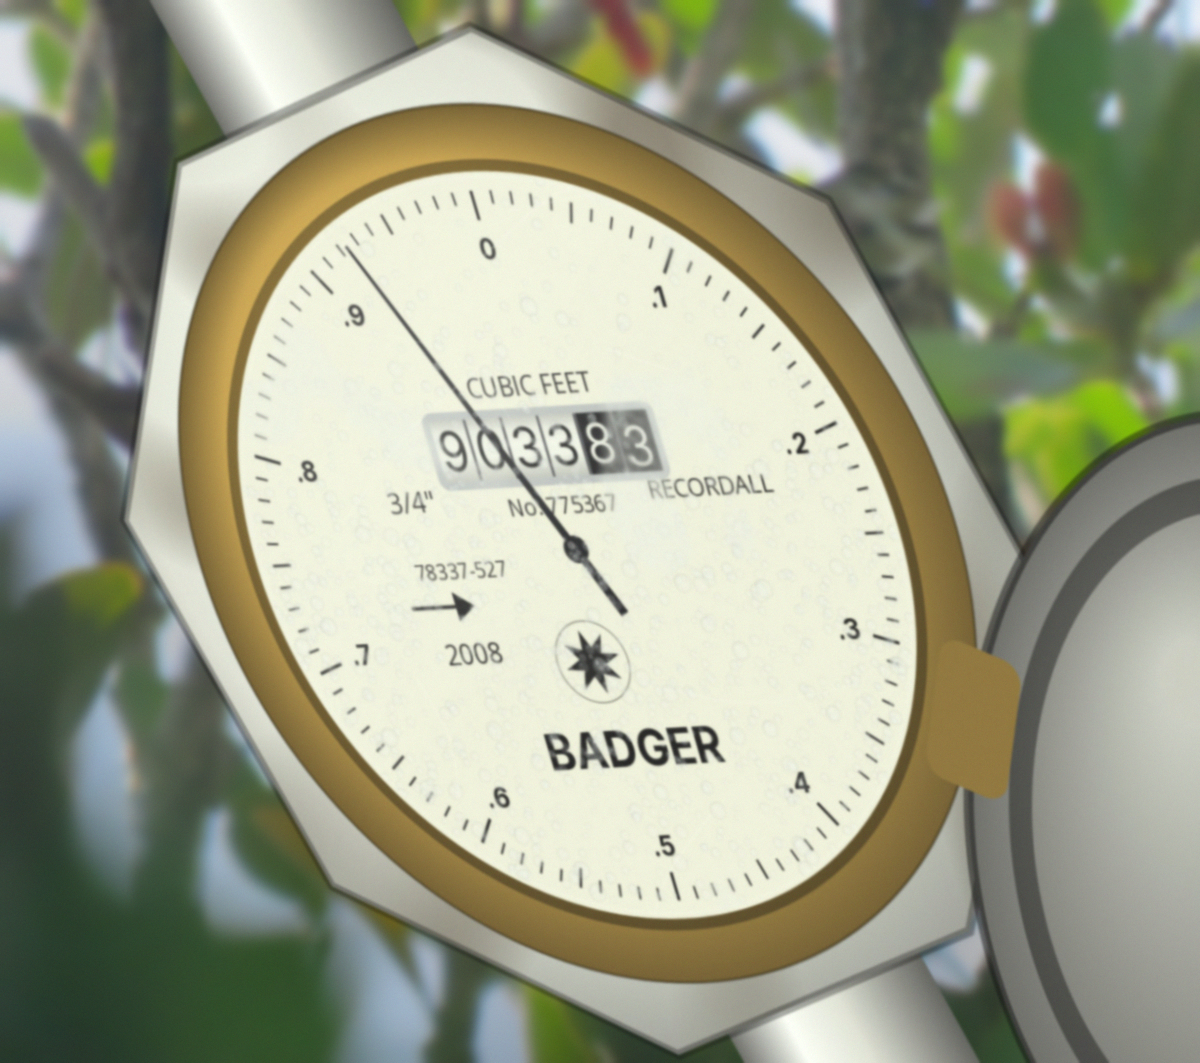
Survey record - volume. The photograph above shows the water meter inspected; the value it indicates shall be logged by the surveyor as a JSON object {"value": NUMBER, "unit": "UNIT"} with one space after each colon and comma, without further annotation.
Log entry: {"value": 903382.92, "unit": "ft³"}
